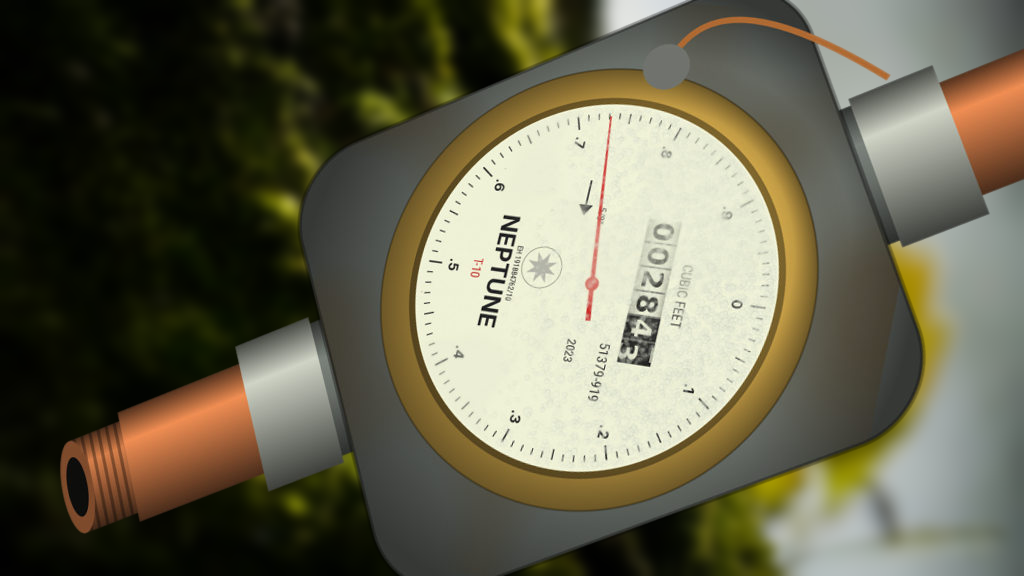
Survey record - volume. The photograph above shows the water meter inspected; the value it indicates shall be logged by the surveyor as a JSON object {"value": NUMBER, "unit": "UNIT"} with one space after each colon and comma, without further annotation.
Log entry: {"value": 2842.73, "unit": "ft³"}
